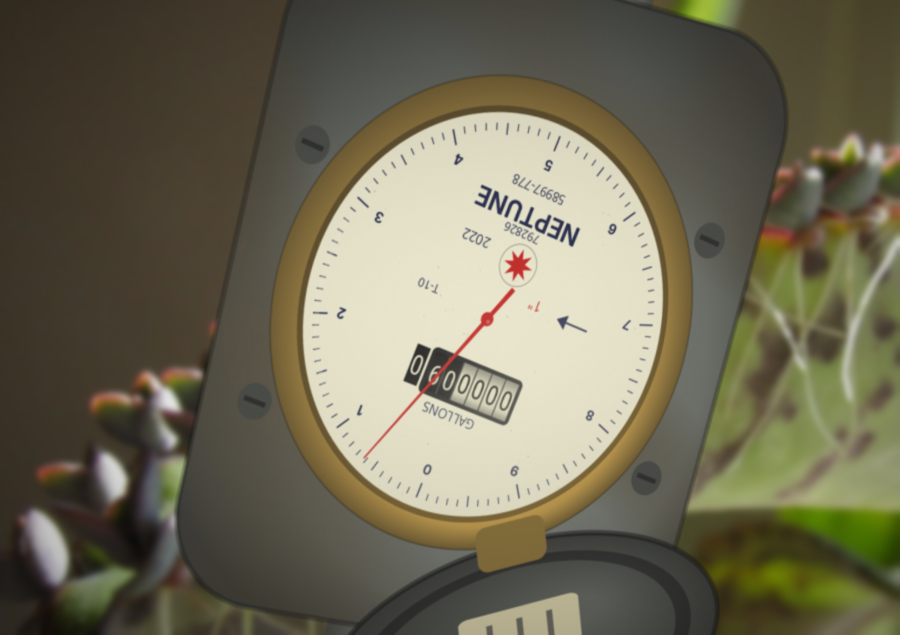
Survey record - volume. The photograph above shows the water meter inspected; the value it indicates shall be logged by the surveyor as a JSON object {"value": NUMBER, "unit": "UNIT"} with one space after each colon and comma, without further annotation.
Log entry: {"value": 90.6, "unit": "gal"}
